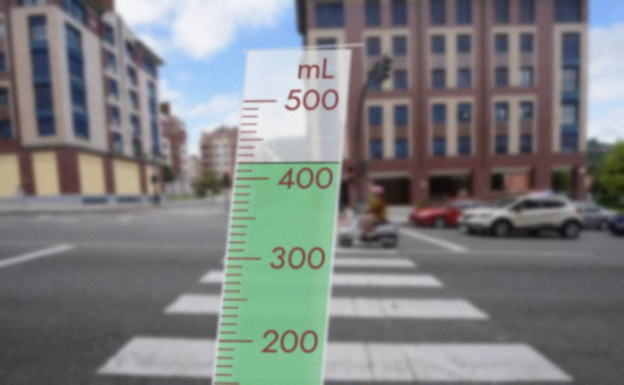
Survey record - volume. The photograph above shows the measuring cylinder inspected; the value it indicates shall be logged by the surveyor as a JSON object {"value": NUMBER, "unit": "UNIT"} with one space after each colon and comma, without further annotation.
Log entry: {"value": 420, "unit": "mL"}
